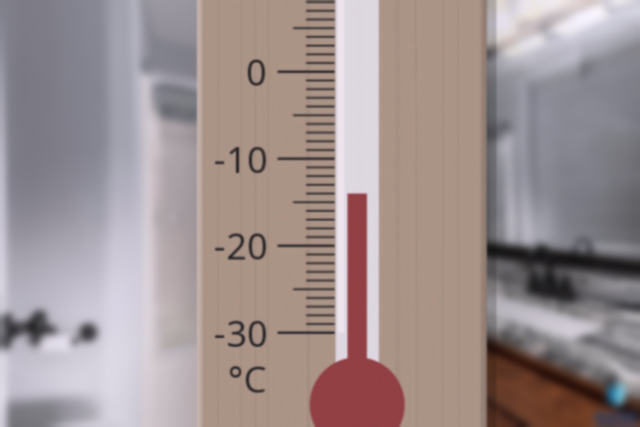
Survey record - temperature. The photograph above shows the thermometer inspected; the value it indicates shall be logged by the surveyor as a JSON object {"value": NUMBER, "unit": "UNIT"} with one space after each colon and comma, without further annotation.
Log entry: {"value": -14, "unit": "°C"}
